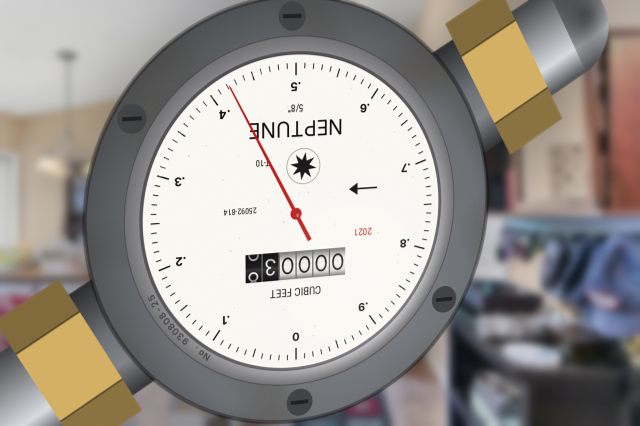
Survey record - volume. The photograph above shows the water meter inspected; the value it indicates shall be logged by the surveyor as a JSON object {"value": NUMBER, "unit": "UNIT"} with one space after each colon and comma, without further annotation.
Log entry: {"value": 38.42, "unit": "ft³"}
